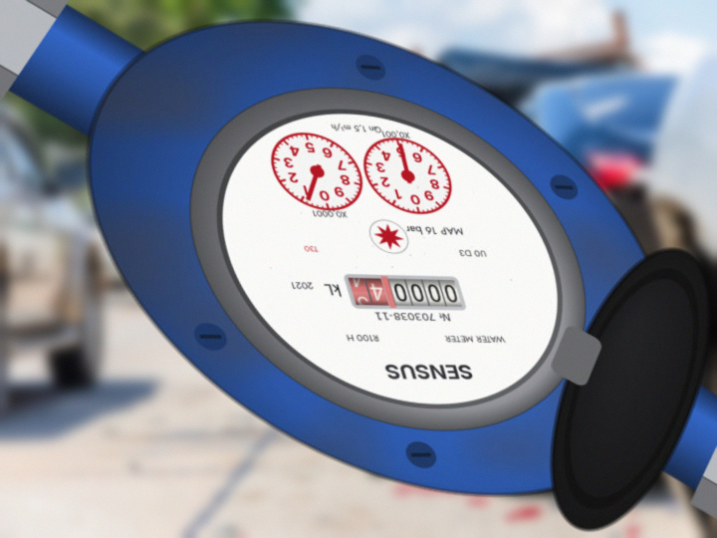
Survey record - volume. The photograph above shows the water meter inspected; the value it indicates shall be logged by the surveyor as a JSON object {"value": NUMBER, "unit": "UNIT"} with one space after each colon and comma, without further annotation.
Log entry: {"value": 0.4350, "unit": "kL"}
